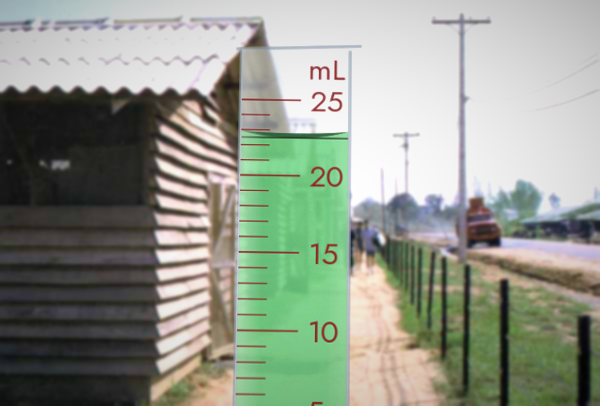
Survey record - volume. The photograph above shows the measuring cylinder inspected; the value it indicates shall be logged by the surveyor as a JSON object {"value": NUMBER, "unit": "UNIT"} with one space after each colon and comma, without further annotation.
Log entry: {"value": 22.5, "unit": "mL"}
